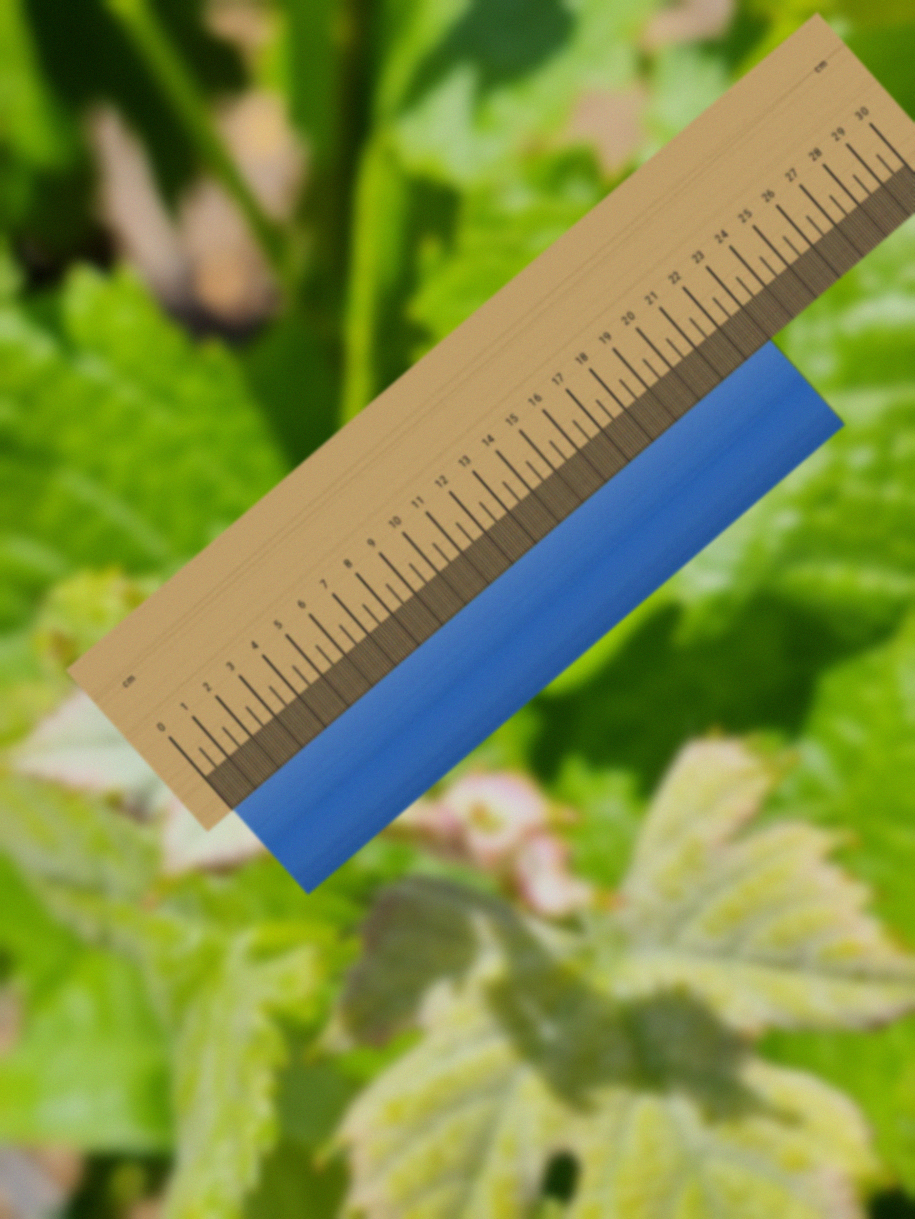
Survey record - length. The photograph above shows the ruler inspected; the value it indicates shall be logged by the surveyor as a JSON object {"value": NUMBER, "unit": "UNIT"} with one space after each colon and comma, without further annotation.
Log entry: {"value": 23, "unit": "cm"}
